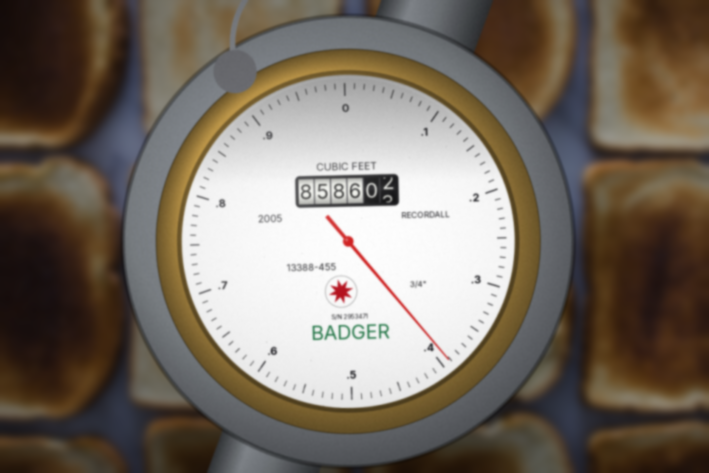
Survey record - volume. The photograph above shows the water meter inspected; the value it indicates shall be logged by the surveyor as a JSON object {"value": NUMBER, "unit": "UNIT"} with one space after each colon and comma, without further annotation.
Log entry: {"value": 858602.39, "unit": "ft³"}
